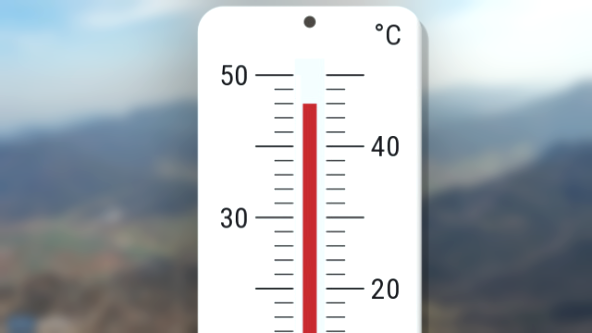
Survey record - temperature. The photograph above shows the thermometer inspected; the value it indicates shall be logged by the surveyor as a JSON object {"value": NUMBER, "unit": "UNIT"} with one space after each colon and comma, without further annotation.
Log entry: {"value": 46, "unit": "°C"}
